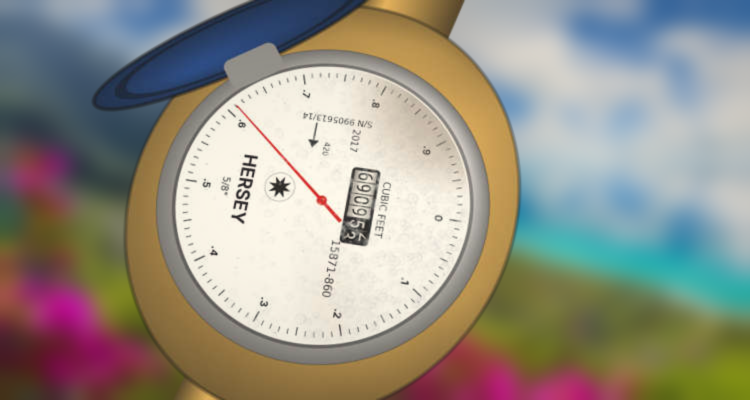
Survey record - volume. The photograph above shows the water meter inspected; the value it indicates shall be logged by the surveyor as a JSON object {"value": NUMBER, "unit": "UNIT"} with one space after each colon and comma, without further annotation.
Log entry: {"value": 690952.61, "unit": "ft³"}
